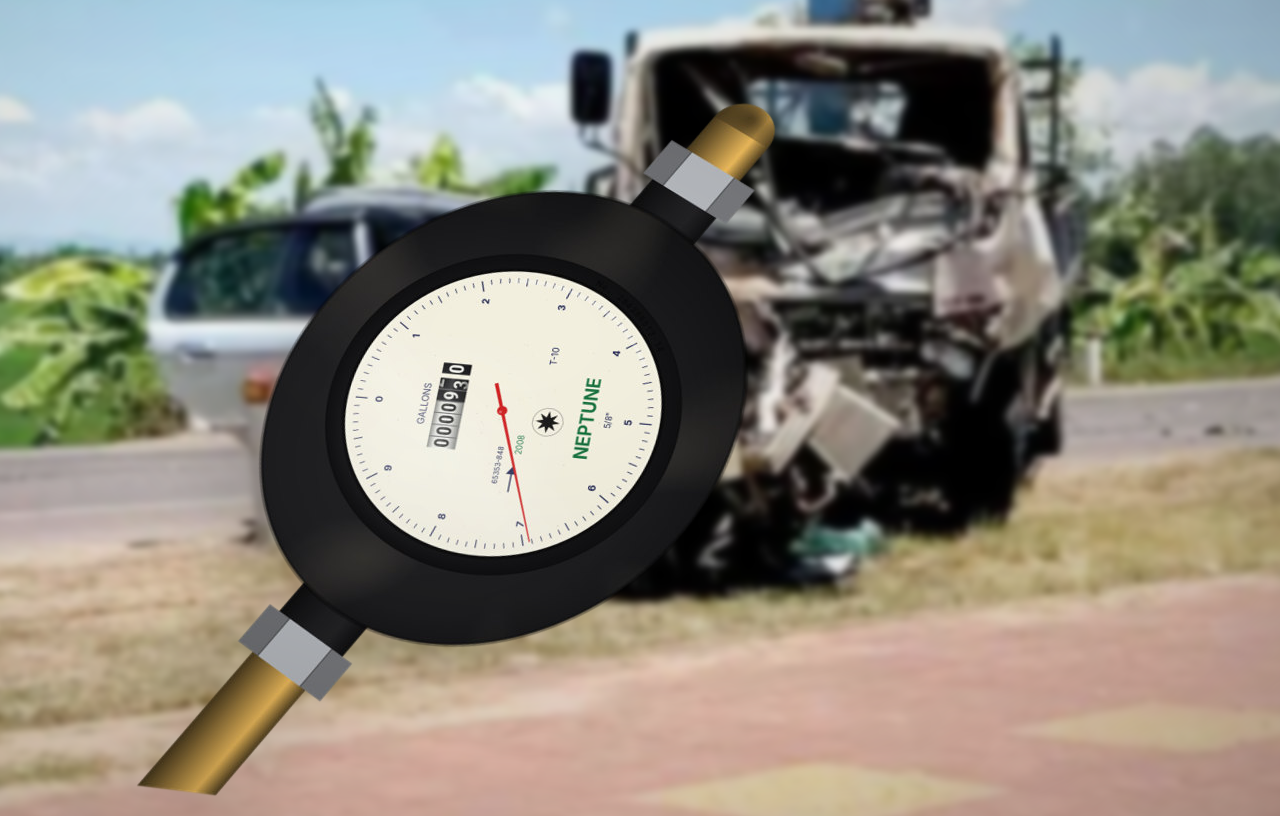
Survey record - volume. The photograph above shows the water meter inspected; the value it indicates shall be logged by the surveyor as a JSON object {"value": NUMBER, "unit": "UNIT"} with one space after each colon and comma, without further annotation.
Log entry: {"value": 926.9, "unit": "gal"}
